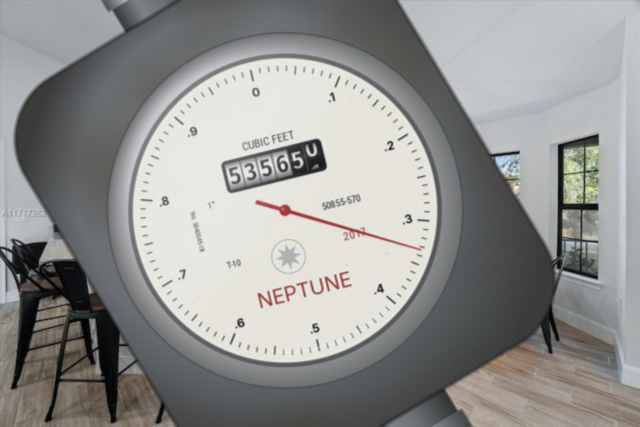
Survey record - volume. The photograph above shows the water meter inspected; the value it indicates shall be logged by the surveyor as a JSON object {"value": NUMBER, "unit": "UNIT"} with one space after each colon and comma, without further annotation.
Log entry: {"value": 535650.33, "unit": "ft³"}
